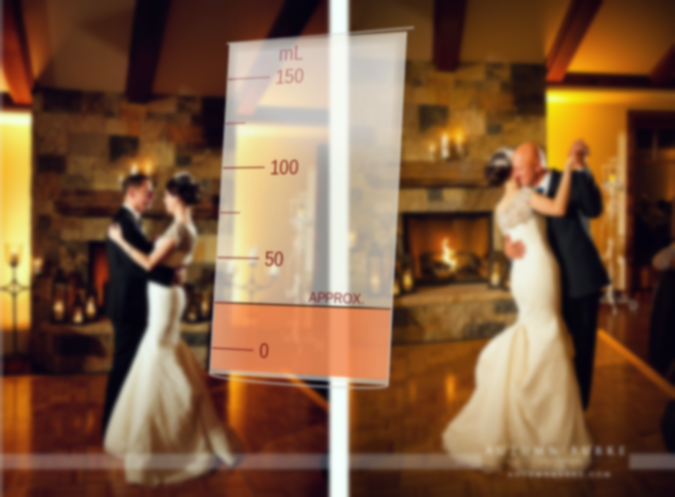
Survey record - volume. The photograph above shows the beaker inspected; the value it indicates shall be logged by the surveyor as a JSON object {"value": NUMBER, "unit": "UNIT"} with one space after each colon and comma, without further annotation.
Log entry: {"value": 25, "unit": "mL"}
